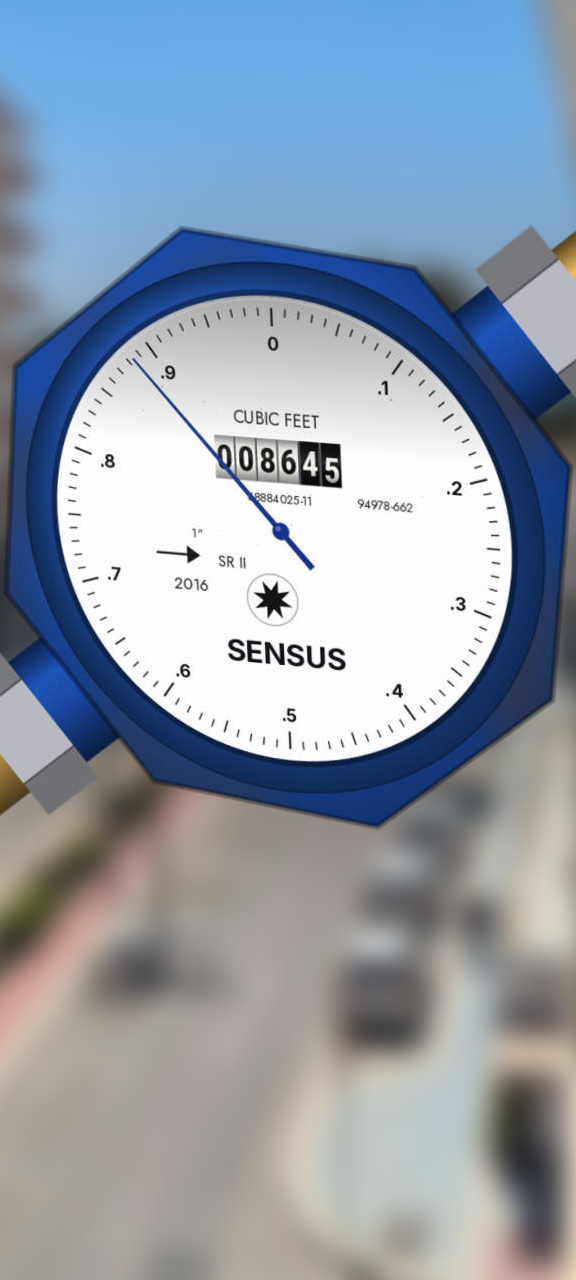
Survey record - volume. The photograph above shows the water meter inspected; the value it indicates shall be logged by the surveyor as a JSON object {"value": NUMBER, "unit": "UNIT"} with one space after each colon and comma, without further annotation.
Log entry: {"value": 8644.88, "unit": "ft³"}
